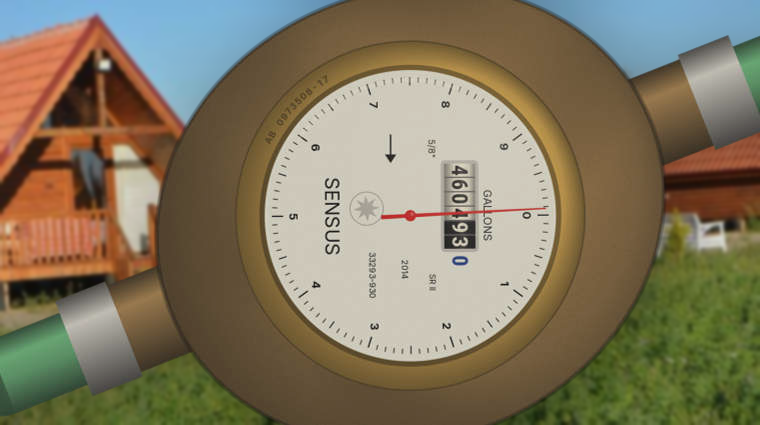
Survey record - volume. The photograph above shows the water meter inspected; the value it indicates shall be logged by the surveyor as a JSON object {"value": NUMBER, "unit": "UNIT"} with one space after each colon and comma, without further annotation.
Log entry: {"value": 4604929.9, "unit": "gal"}
